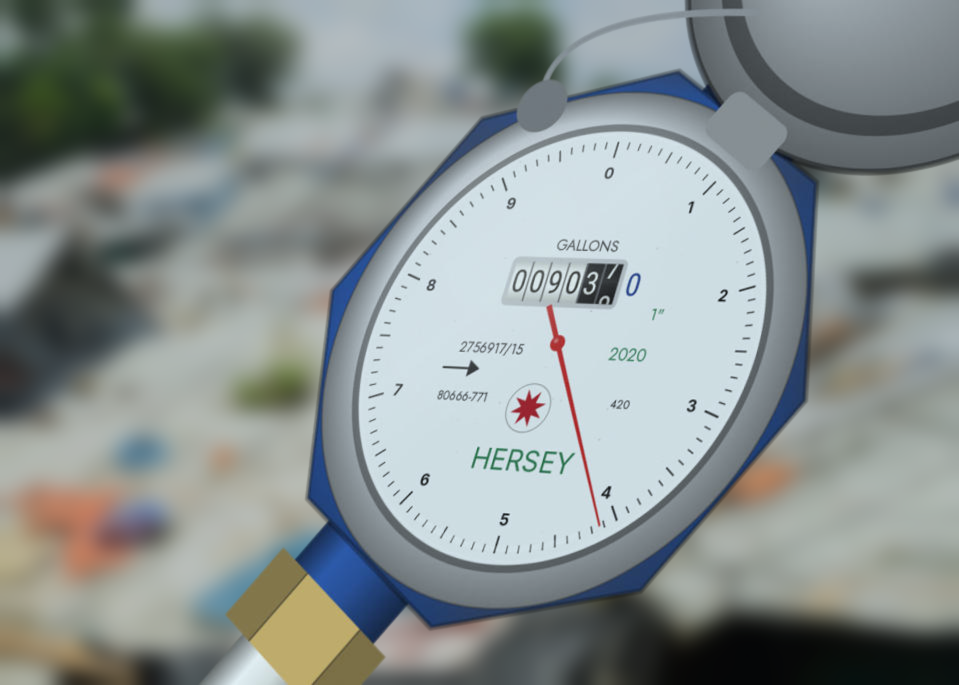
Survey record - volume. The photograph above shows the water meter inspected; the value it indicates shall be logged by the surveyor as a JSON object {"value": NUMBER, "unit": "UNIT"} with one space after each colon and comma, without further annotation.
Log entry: {"value": 90374.1, "unit": "gal"}
